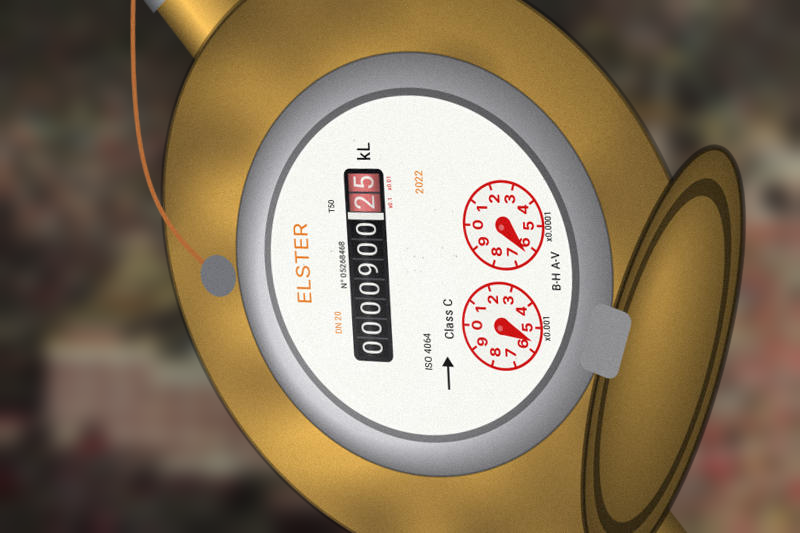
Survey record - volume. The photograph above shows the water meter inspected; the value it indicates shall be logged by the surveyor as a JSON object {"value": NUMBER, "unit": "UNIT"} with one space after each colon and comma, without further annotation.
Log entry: {"value": 900.2556, "unit": "kL"}
